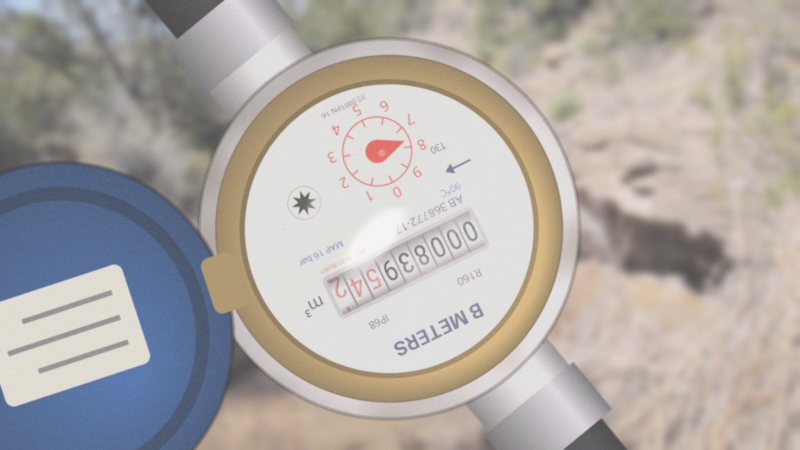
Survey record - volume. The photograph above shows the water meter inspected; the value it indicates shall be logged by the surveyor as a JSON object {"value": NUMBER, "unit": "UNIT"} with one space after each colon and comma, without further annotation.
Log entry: {"value": 839.5417, "unit": "m³"}
